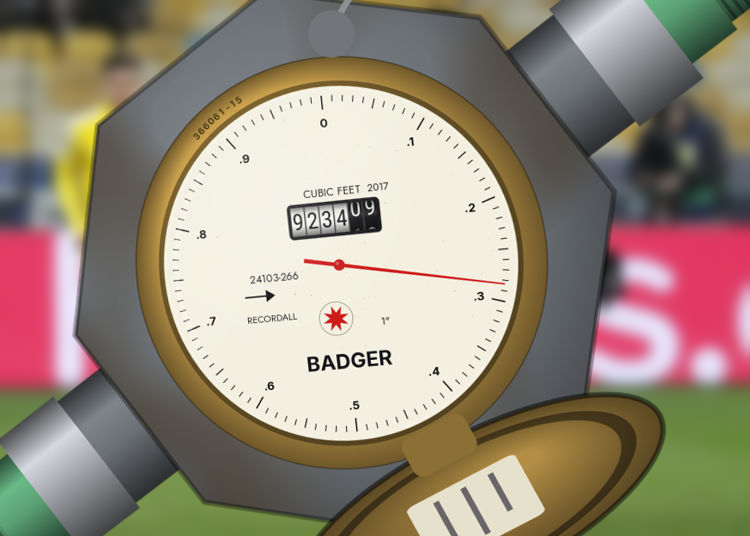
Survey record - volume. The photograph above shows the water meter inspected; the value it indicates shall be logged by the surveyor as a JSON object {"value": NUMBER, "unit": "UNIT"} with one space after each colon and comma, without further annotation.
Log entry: {"value": 923409.28, "unit": "ft³"}
